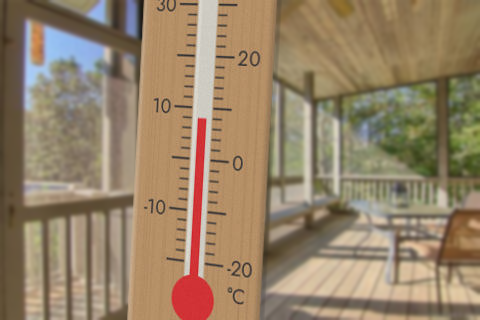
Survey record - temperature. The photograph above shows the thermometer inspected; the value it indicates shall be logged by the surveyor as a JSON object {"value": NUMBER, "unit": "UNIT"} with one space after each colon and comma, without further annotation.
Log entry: {"value": 8, "unit": "°C"}
